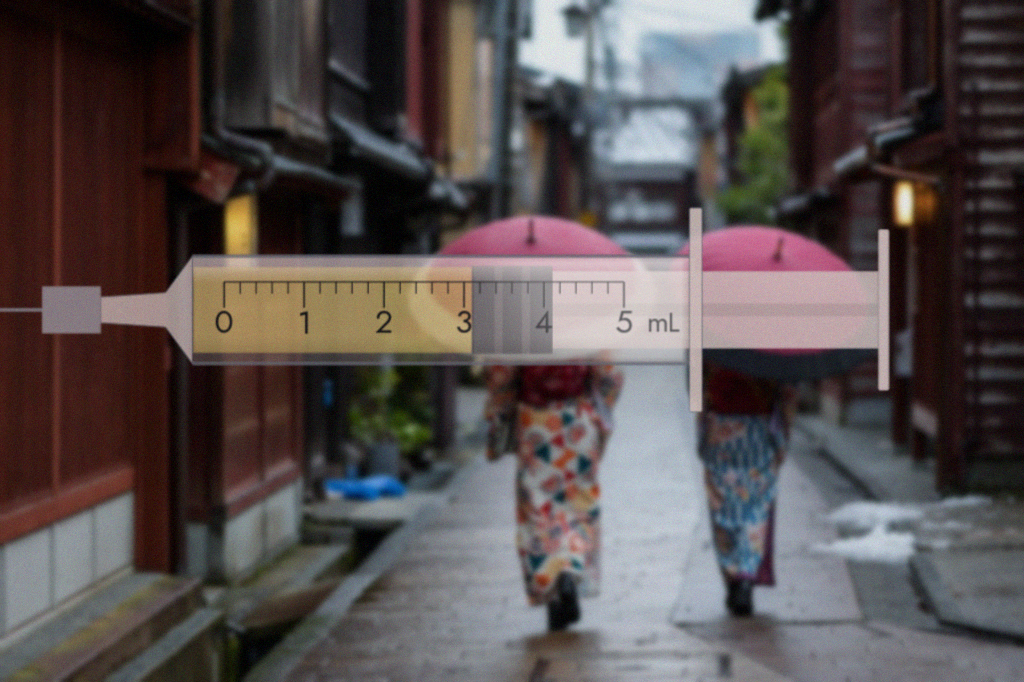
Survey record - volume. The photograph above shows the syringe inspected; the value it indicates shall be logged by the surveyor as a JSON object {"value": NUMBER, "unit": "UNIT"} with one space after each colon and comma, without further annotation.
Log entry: {"value": 3.1, "unit": "mL"}
